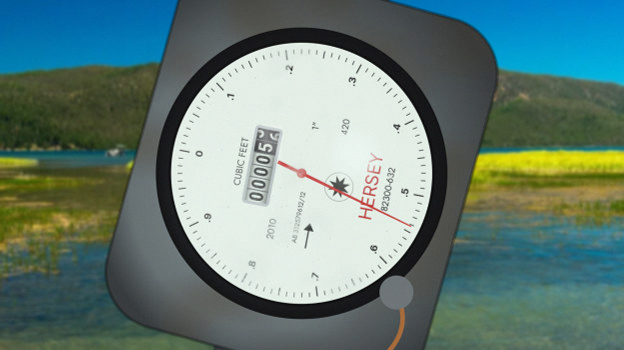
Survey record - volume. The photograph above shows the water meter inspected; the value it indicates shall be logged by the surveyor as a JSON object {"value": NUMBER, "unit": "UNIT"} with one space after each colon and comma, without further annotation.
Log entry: {"value": 55.54, "unit": "ft³"}
